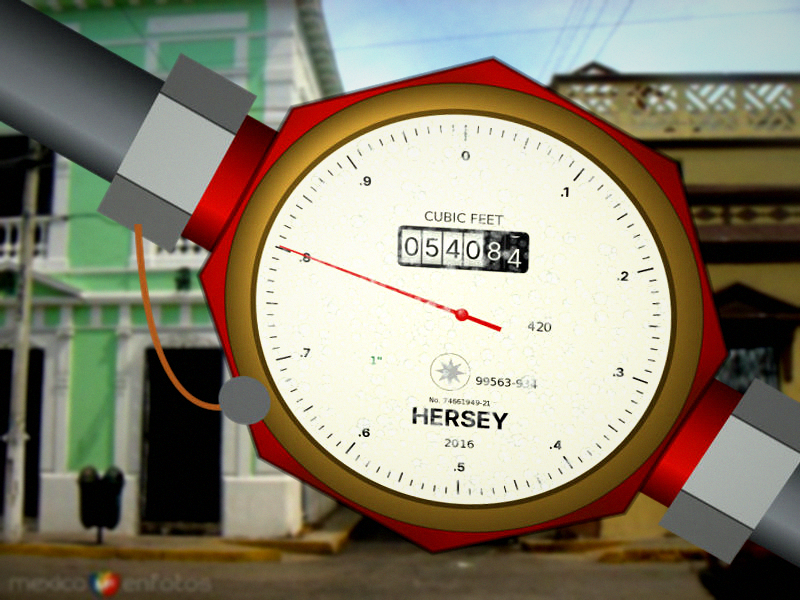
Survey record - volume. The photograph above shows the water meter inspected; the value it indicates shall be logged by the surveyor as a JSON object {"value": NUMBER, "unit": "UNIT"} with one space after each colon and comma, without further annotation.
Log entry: {"value": 54083.80, "unit": "ft³"}
